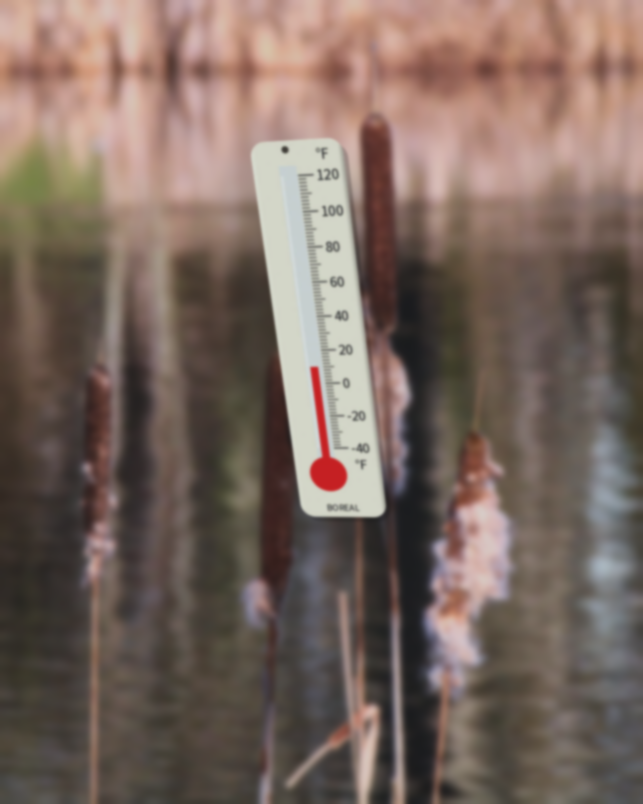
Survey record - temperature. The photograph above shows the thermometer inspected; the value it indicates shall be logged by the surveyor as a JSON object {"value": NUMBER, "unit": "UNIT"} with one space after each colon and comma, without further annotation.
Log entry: {"value": 10, "unit": "°F"}
